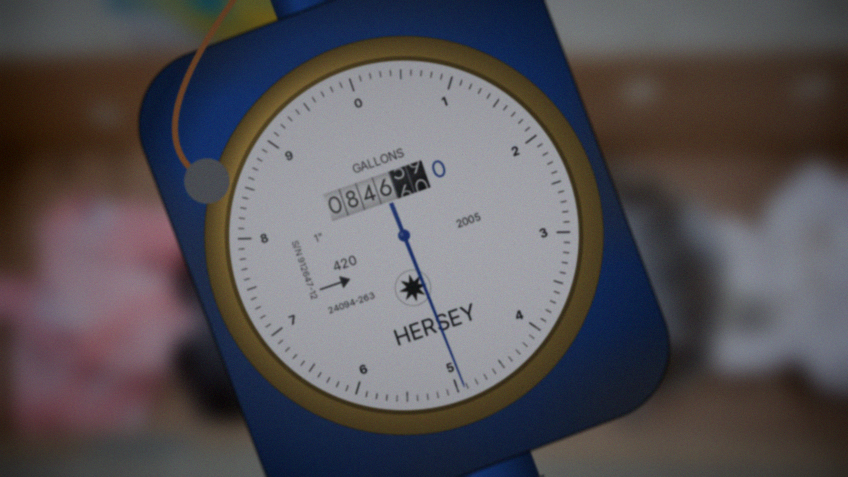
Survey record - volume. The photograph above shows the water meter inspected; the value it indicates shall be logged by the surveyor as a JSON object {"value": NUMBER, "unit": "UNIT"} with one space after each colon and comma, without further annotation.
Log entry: {"value": 846594.9, "unit": "gal"}
